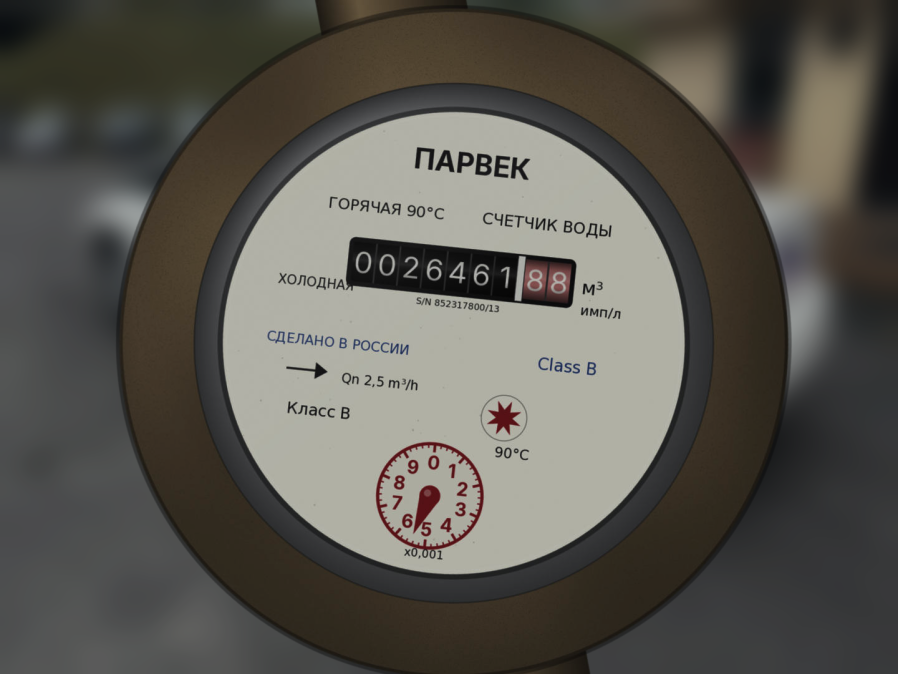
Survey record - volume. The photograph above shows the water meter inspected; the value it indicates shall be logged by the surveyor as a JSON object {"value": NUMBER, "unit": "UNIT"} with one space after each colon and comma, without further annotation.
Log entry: {"value": 26461.885, "unit": "m³"}
